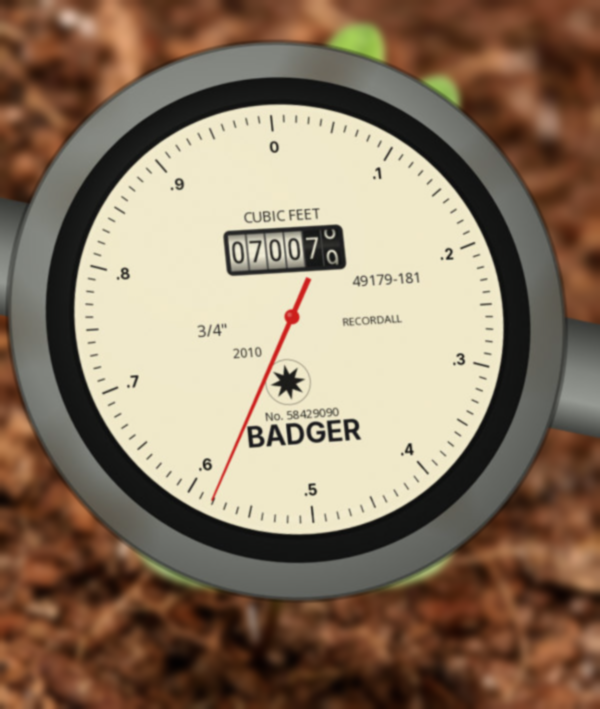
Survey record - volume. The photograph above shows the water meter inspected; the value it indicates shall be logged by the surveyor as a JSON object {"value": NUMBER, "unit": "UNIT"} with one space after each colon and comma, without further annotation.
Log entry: {"value": 70078.58, "unit": "ft³"}
